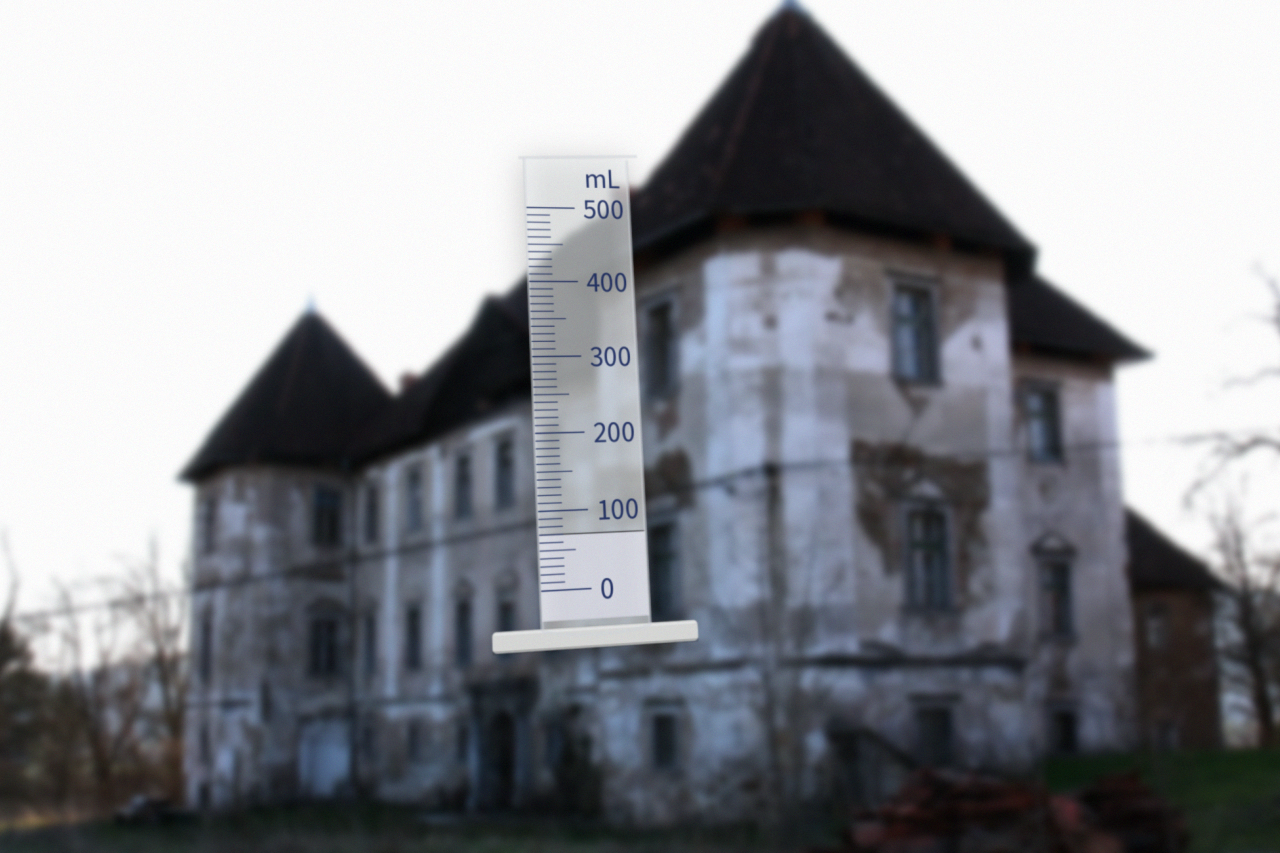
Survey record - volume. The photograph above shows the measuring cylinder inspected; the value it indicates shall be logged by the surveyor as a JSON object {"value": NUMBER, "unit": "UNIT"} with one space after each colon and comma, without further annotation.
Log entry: {"value": 70, "unit": "mL"}
